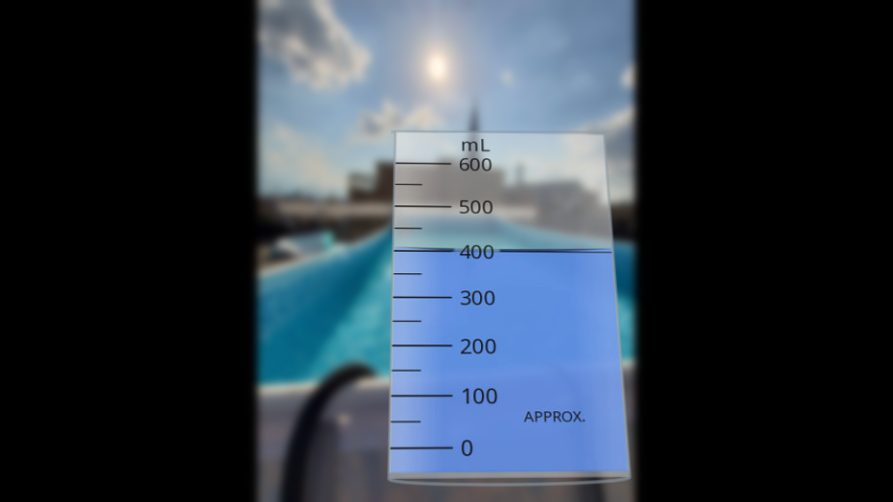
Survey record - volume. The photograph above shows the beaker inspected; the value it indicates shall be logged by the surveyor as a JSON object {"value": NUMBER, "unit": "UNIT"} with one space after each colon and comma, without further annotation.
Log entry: {"value": 400, "unit": "mL"}
